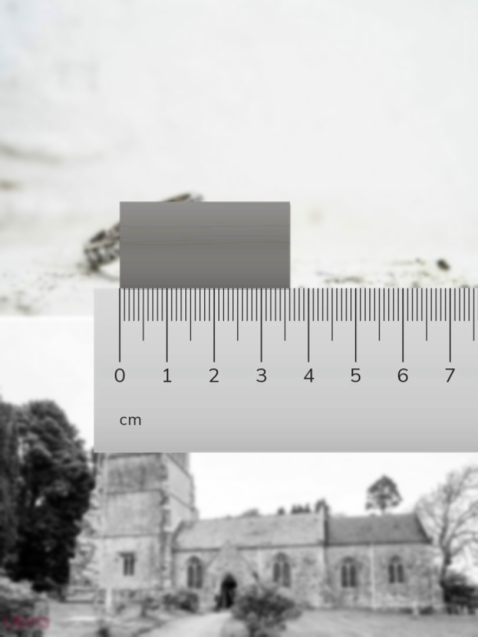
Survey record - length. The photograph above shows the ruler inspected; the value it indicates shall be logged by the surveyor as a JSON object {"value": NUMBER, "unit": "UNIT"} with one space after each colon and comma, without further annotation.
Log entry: {"value": 3.6, "unit": "cm"}
